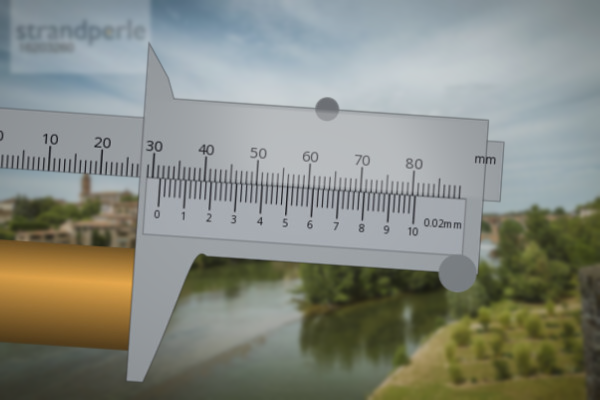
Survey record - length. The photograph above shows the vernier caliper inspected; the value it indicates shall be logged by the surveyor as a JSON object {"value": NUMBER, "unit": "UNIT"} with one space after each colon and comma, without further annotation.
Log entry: {"value": 31.5, "unit": "mm"}
